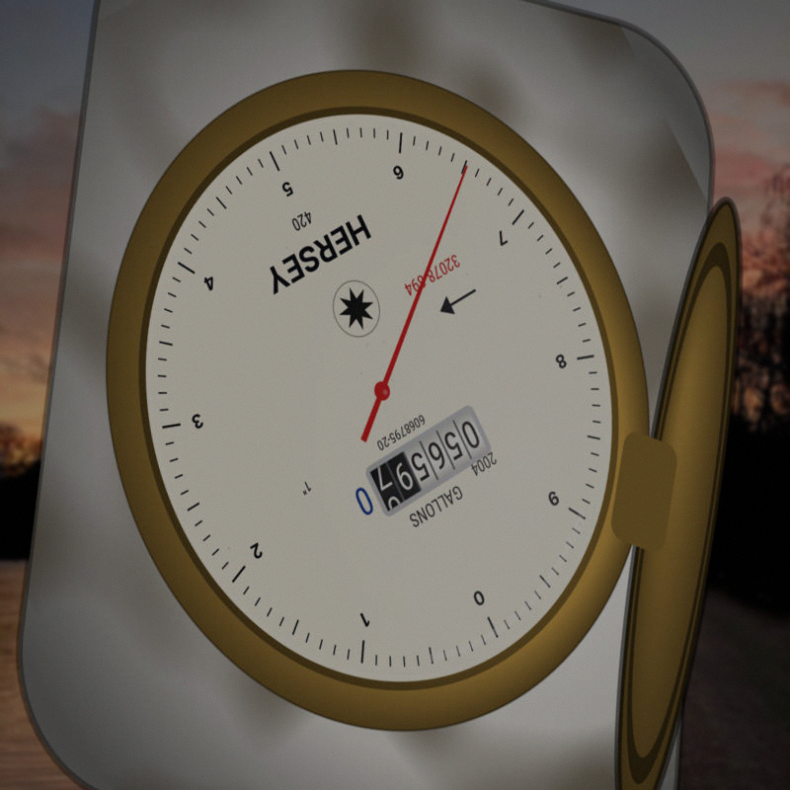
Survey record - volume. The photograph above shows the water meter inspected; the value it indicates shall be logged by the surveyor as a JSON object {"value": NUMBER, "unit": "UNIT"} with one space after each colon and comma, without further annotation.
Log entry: {"value": 565966.5, "unit": "gal"}
